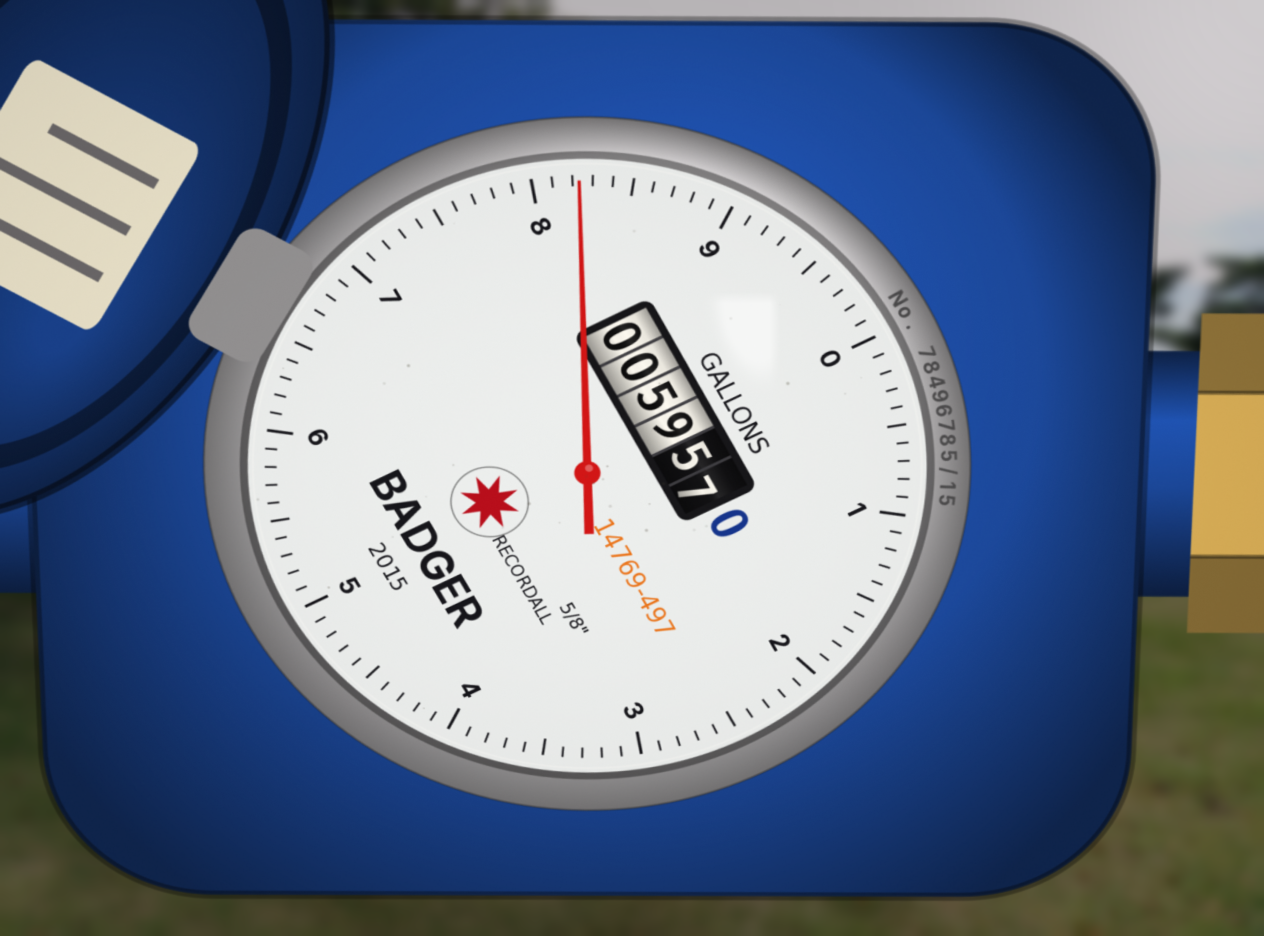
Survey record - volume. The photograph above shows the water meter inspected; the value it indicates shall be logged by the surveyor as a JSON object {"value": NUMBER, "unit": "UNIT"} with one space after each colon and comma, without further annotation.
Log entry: {"value": 59568.2, "unit": "gal"}
